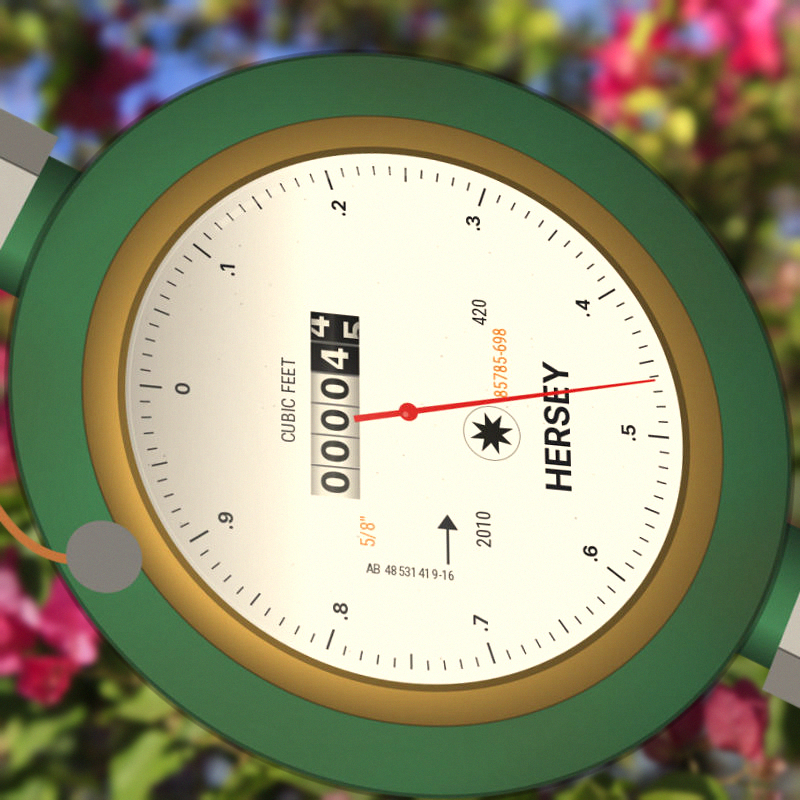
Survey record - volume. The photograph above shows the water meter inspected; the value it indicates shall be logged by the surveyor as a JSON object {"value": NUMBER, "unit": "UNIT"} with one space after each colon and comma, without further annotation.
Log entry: {"value": 44.46, "unit": "ft³"}
